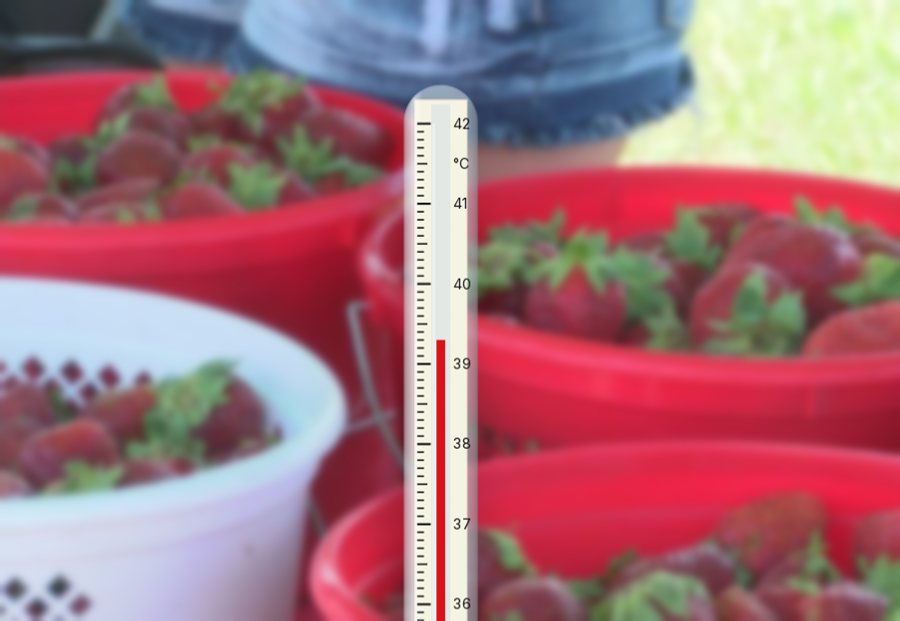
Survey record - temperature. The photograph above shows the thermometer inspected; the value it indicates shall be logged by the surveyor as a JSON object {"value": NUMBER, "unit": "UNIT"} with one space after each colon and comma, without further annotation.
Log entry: {"value": 39.3, "unit": "°C"}
